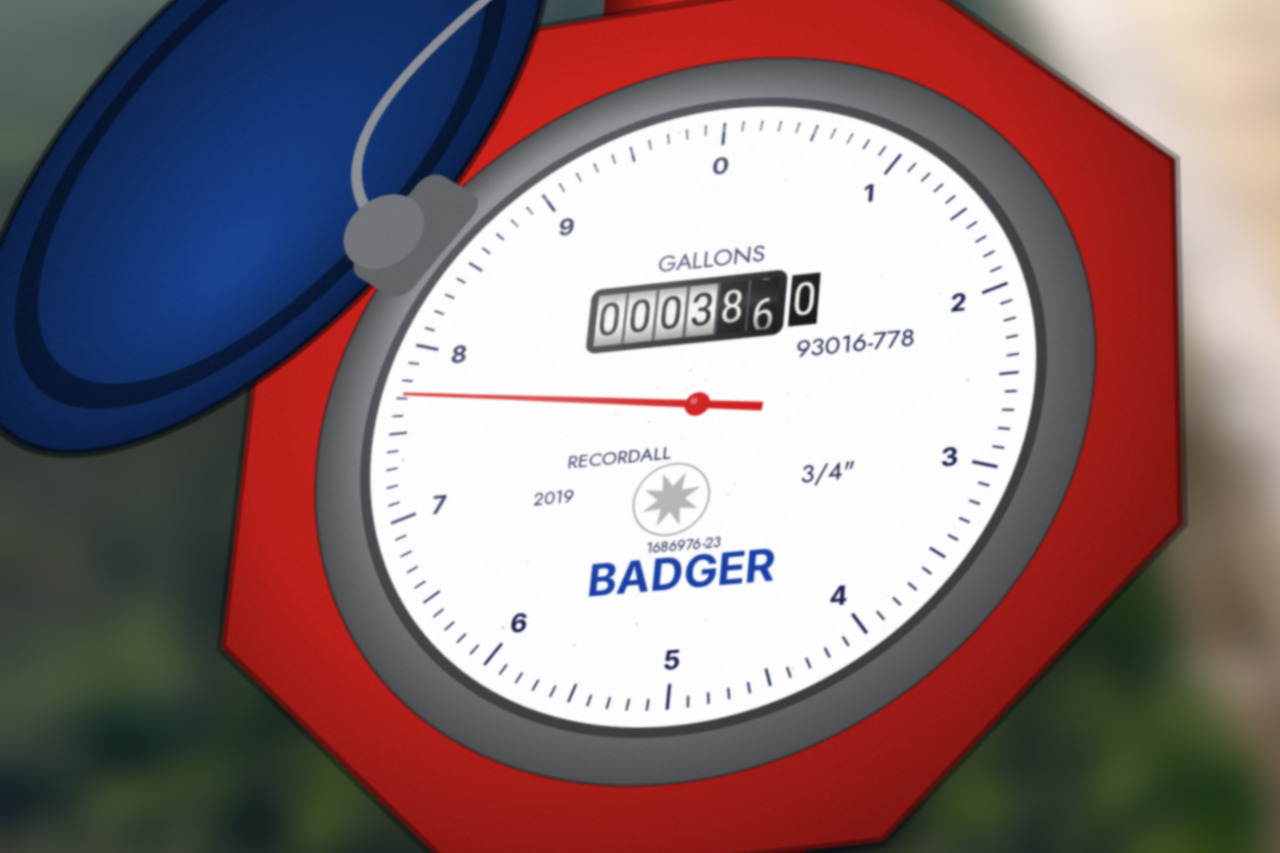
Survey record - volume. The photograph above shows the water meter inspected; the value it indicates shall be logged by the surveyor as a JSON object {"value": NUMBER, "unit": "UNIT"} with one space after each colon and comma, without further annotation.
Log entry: {"value": 3857.7, "unit": "gal"}
